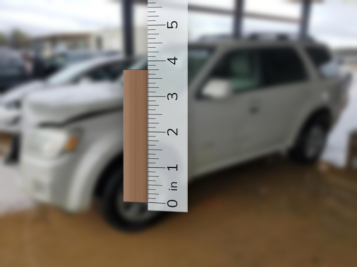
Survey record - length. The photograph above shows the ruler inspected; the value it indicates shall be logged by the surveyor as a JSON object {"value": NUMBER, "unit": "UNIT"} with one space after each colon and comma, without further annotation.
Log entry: {"value": 3.75, "unit": "in"}
